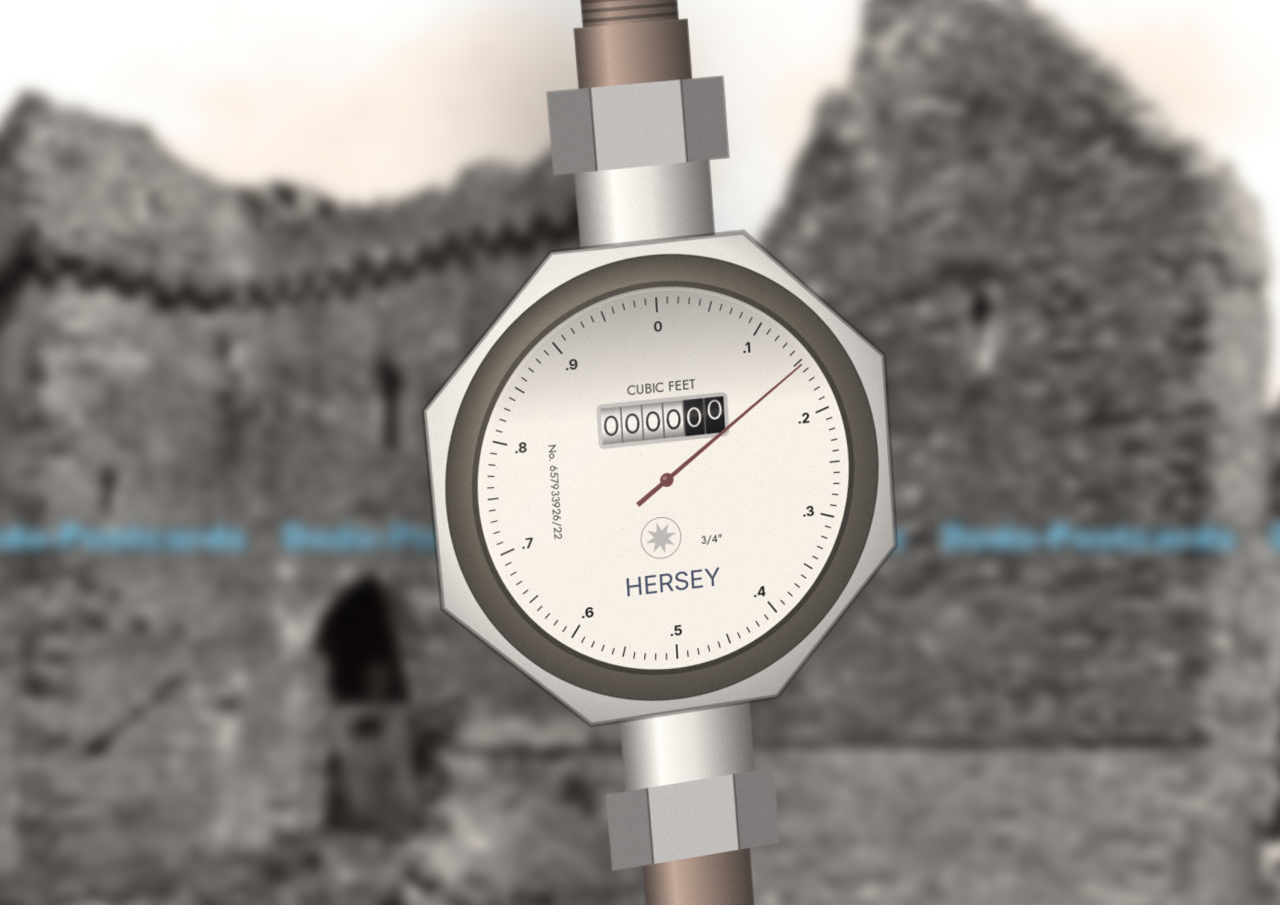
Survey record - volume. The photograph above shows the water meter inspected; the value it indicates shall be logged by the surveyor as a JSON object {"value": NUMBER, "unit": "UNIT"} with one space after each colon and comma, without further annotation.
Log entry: {"value": 0.15, "unit": "ft³"}
